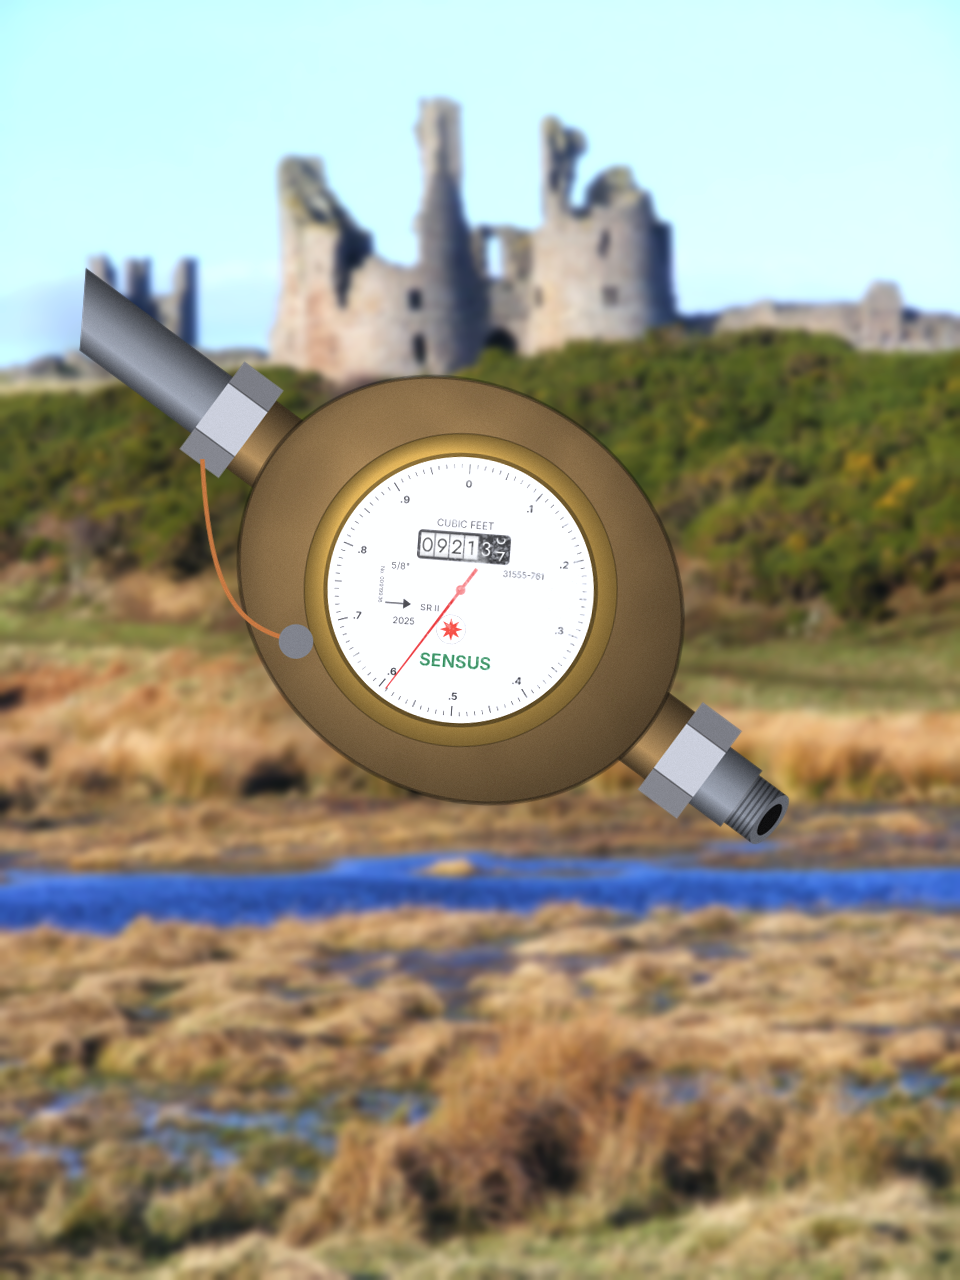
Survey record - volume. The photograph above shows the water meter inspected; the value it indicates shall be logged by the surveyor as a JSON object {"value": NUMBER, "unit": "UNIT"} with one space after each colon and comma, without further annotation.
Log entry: {"value": 92136.59, "unit": "ft³"}
